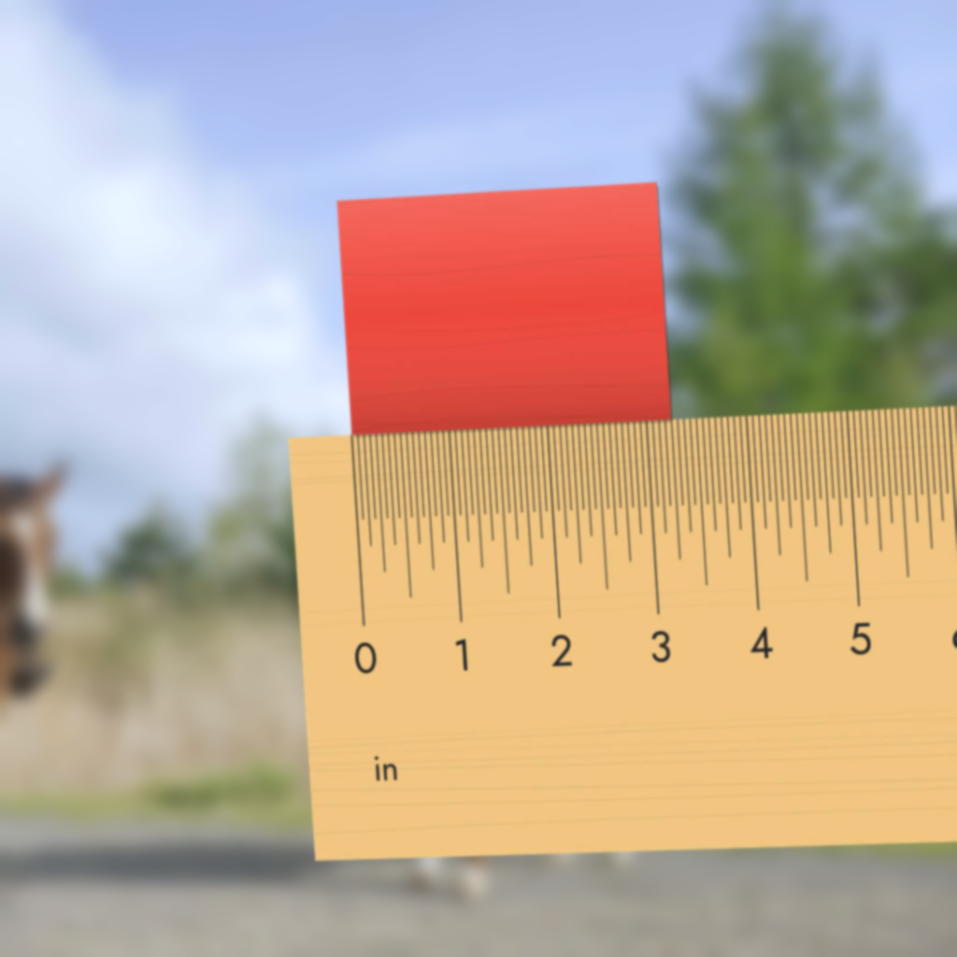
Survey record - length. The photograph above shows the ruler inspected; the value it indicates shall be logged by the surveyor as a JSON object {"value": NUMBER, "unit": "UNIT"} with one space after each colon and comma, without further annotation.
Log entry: {"value": 3.25, "unit": "in"}
